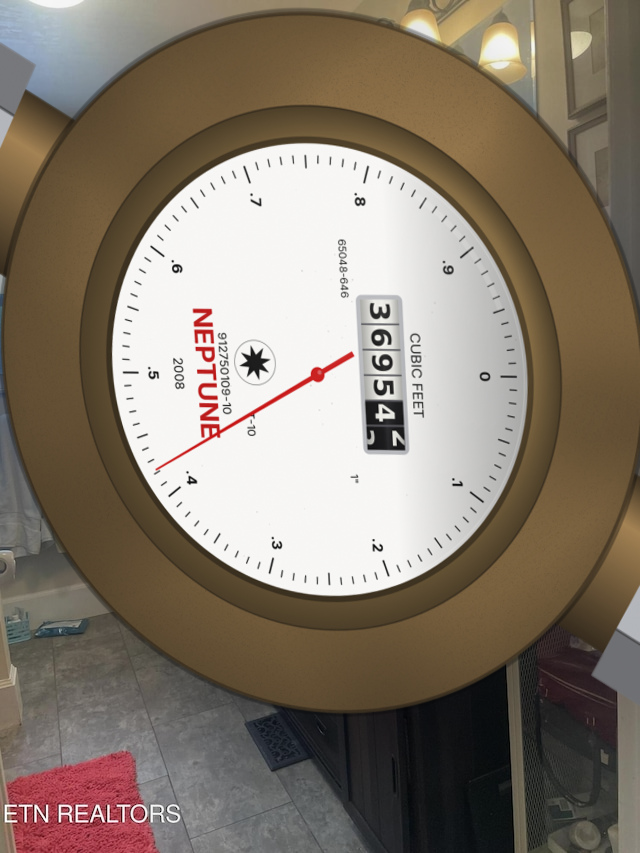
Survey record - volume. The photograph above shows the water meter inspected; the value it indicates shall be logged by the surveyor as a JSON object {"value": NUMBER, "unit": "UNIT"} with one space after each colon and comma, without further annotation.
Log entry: {"value": 369542.42, "unit": "ft³"}
